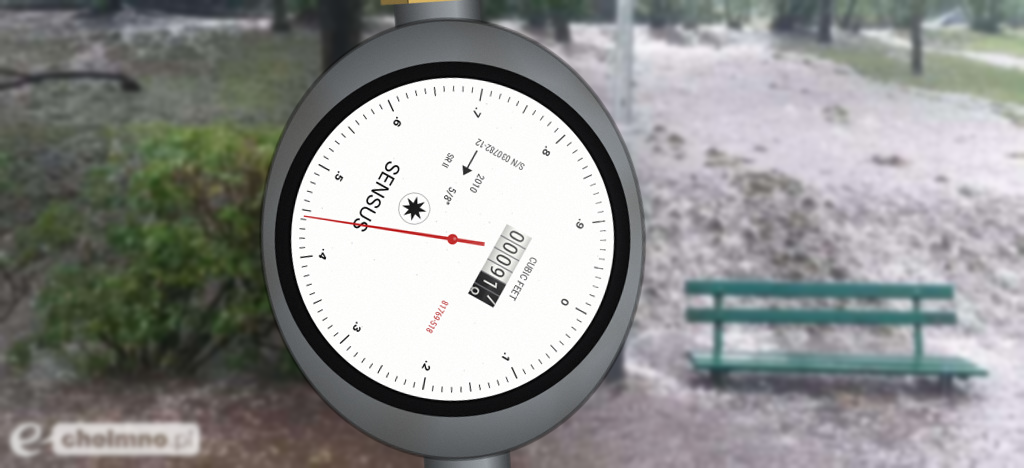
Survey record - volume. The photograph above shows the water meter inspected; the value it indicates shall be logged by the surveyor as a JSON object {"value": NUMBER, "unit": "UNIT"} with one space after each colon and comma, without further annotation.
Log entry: {"value": 917.44, "unit": "ft³"}
